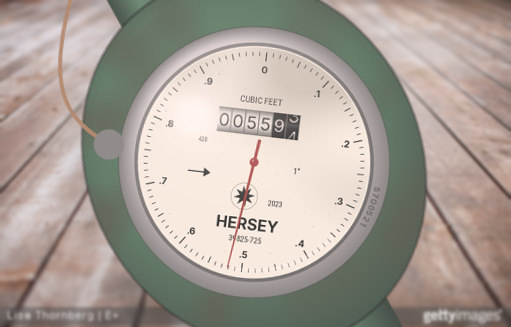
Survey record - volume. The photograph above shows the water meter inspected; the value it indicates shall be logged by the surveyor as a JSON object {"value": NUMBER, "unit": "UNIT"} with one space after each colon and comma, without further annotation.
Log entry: {"value": 5593.52, "unit": "ft³"}
